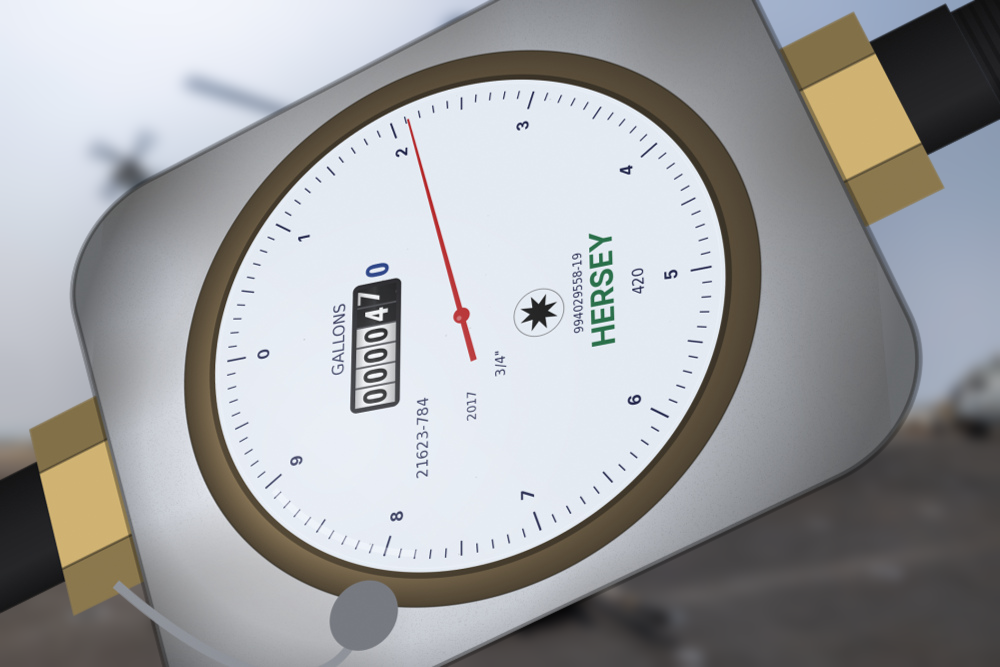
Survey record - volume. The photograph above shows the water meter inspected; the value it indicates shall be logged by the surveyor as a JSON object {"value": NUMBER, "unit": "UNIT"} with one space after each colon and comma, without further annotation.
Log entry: {"value": 472.1, "unit": "gal"}
